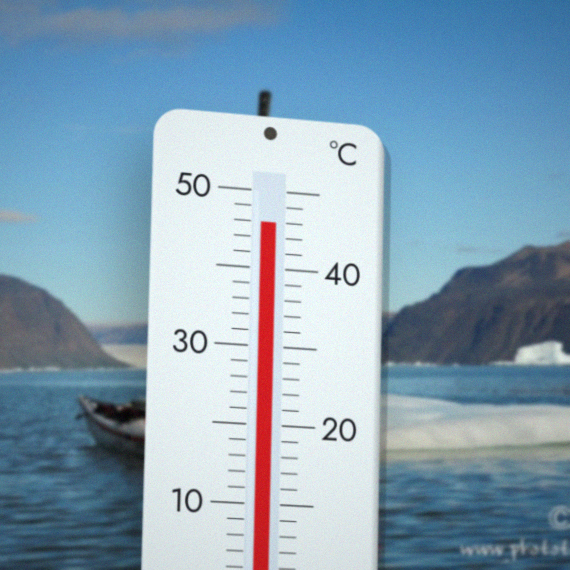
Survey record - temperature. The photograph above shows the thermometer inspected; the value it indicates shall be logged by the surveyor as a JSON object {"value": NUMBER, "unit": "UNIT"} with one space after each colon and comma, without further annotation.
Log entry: {"value": 46, "unit": "°C"}
